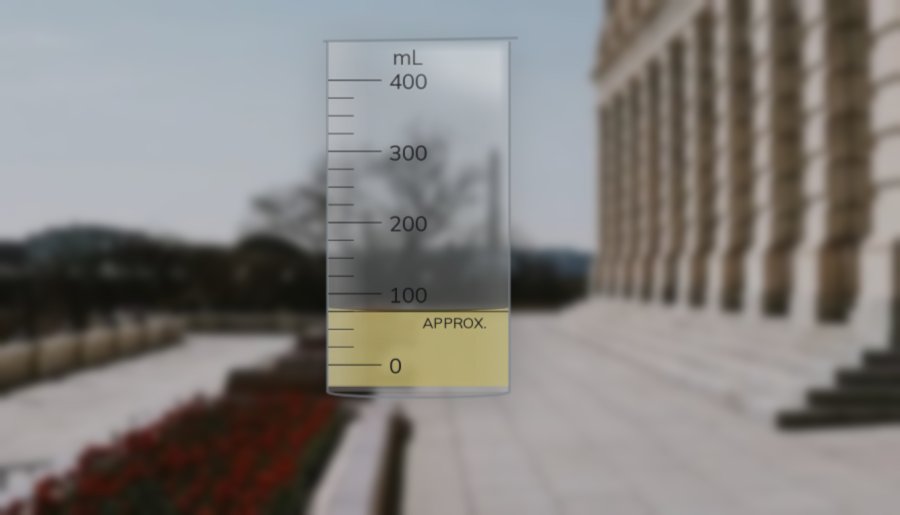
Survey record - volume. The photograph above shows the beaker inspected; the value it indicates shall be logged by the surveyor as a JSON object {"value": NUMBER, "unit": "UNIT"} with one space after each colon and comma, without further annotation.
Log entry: {"value": 75, "unit": "mL"}
